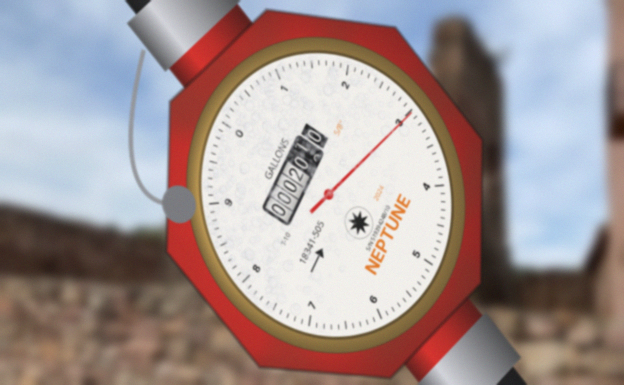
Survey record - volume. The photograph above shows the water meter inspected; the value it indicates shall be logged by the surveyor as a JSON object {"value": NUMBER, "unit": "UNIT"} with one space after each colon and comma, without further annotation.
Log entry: {"value": 2013.0, "unit": "gal"}
